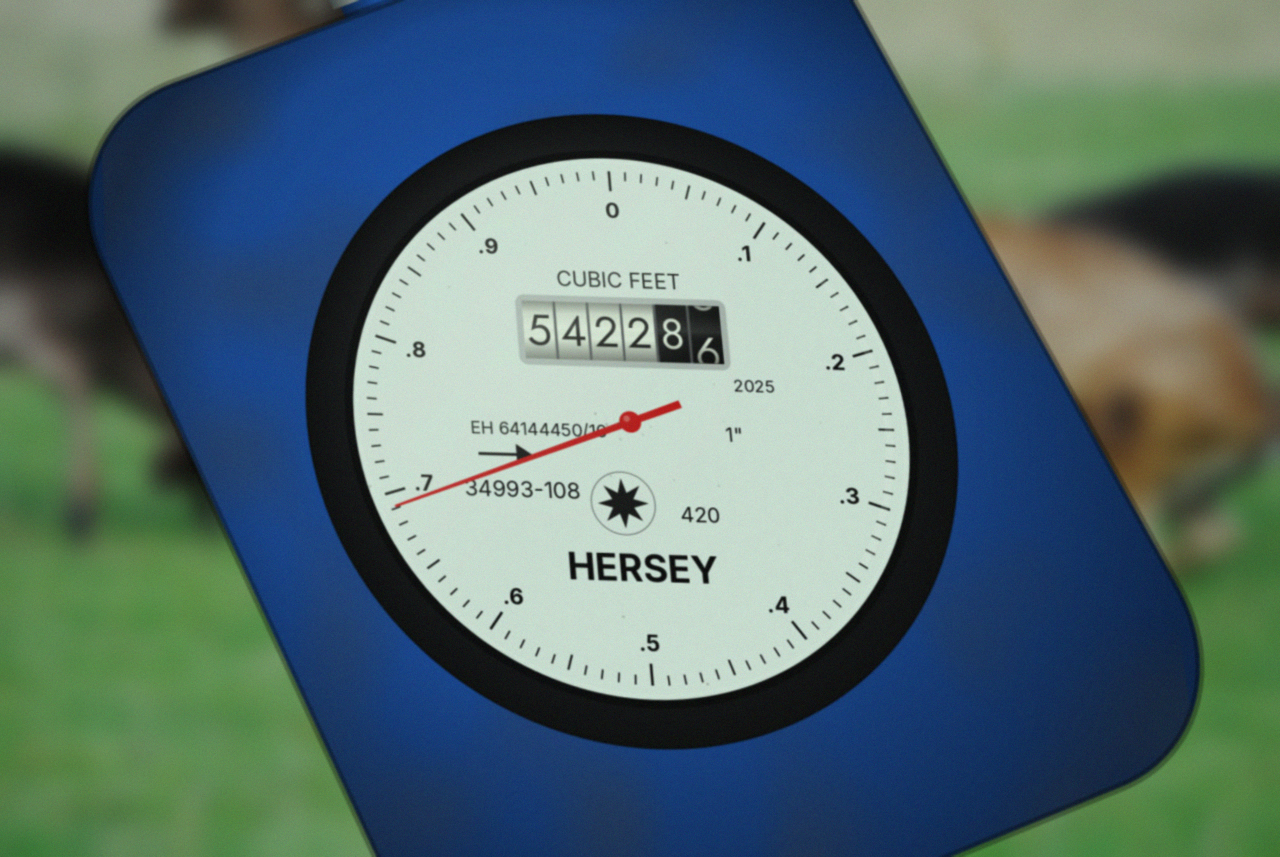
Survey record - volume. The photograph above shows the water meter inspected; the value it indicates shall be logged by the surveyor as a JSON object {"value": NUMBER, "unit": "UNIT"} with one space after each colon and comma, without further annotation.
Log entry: {"value": 542285.69, "unit": "ft³"}
